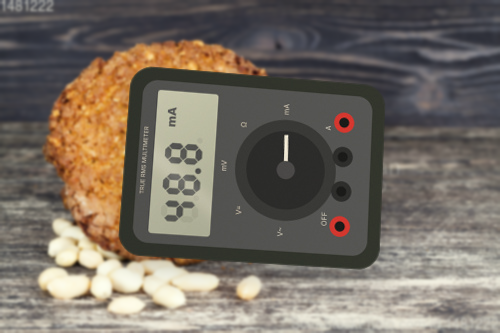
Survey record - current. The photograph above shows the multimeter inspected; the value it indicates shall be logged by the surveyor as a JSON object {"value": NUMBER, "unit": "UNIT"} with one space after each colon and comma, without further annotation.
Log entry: {"value": 48.8, "unit": "mA"}
